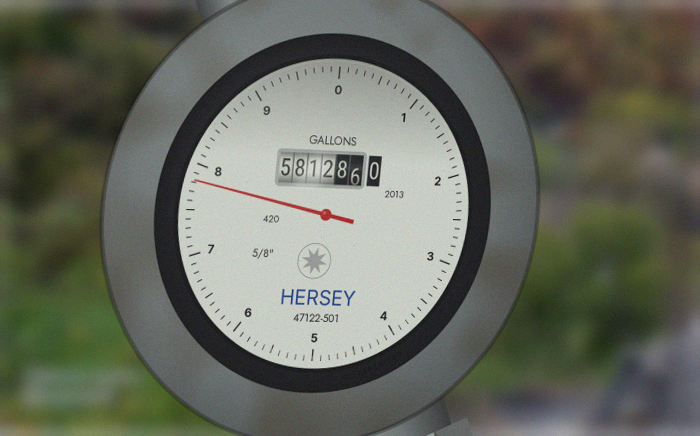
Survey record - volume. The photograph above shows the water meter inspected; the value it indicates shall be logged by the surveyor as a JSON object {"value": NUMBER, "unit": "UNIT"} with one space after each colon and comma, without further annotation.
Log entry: {"value": 5812857.8, "unit": "gal"}
